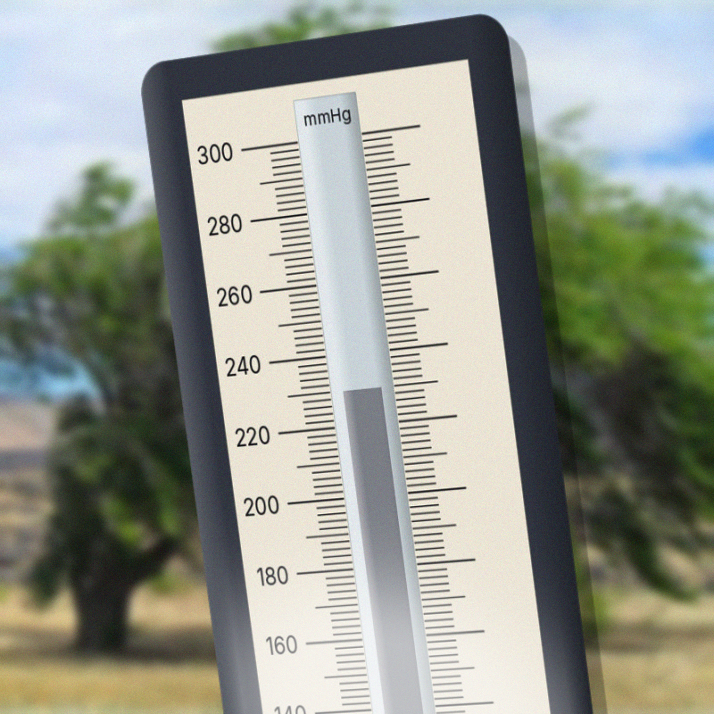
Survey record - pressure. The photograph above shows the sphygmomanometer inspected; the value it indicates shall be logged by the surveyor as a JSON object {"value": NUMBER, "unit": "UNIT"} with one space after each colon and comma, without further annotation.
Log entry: {"value": 230, "unit": "mmHg"}
